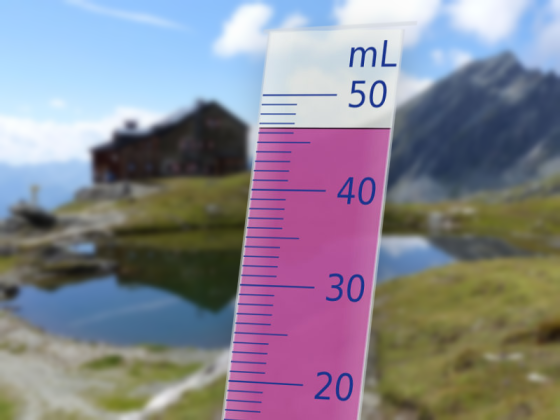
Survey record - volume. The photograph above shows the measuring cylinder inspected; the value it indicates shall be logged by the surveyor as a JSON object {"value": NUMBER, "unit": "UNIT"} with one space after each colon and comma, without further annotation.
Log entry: {"value": 46.5, "unit": "mL"}
